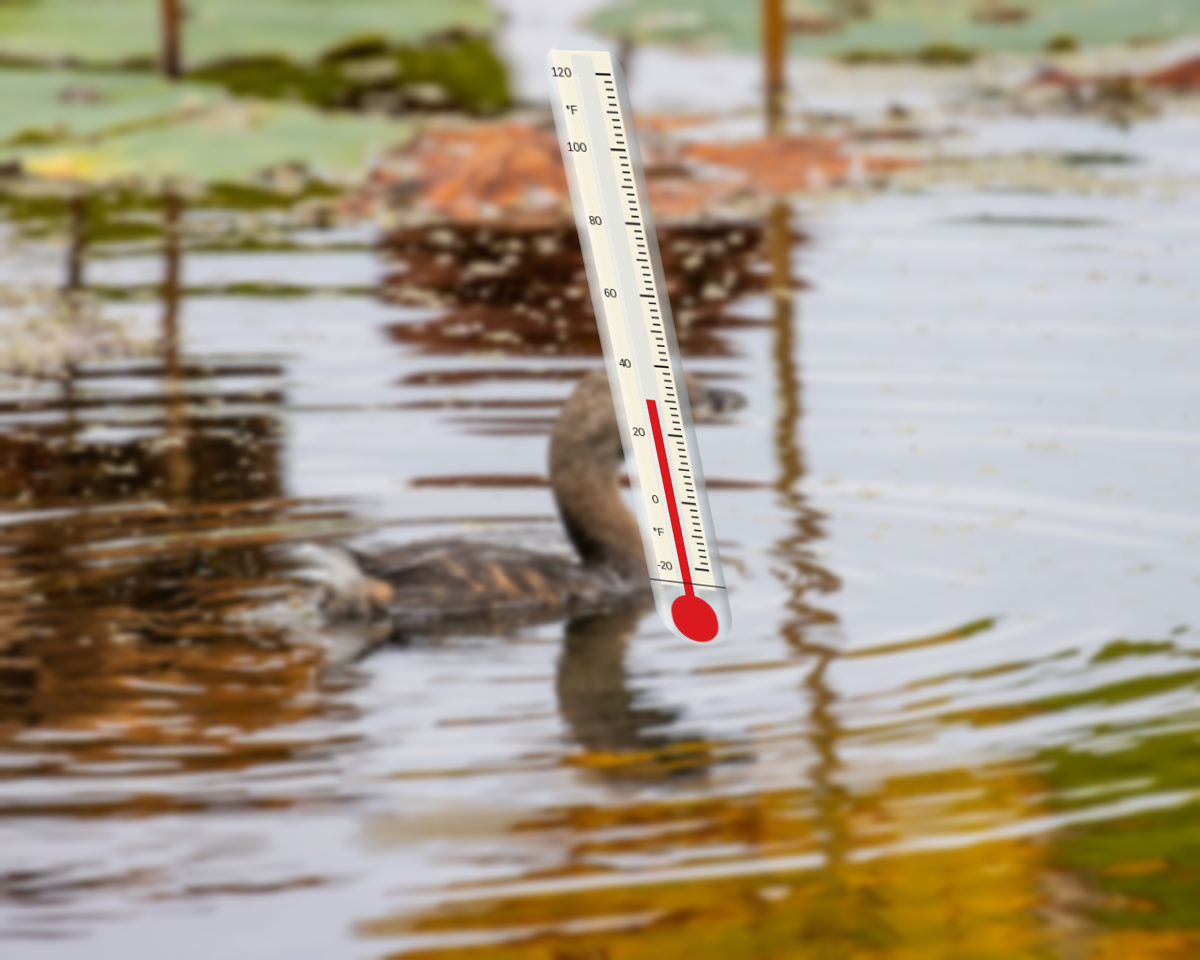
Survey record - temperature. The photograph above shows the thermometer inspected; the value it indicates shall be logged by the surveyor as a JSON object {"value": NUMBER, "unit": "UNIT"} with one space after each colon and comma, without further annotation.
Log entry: {"value": 30, "unit": "°F"}
